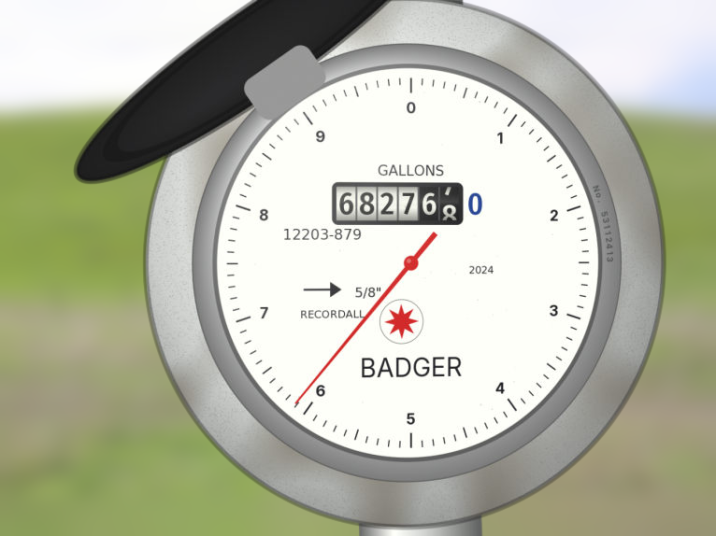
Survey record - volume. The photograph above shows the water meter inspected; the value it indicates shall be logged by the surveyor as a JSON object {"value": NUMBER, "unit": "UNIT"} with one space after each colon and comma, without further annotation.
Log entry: {"value": 6827676.1, "unit": "gal"}
